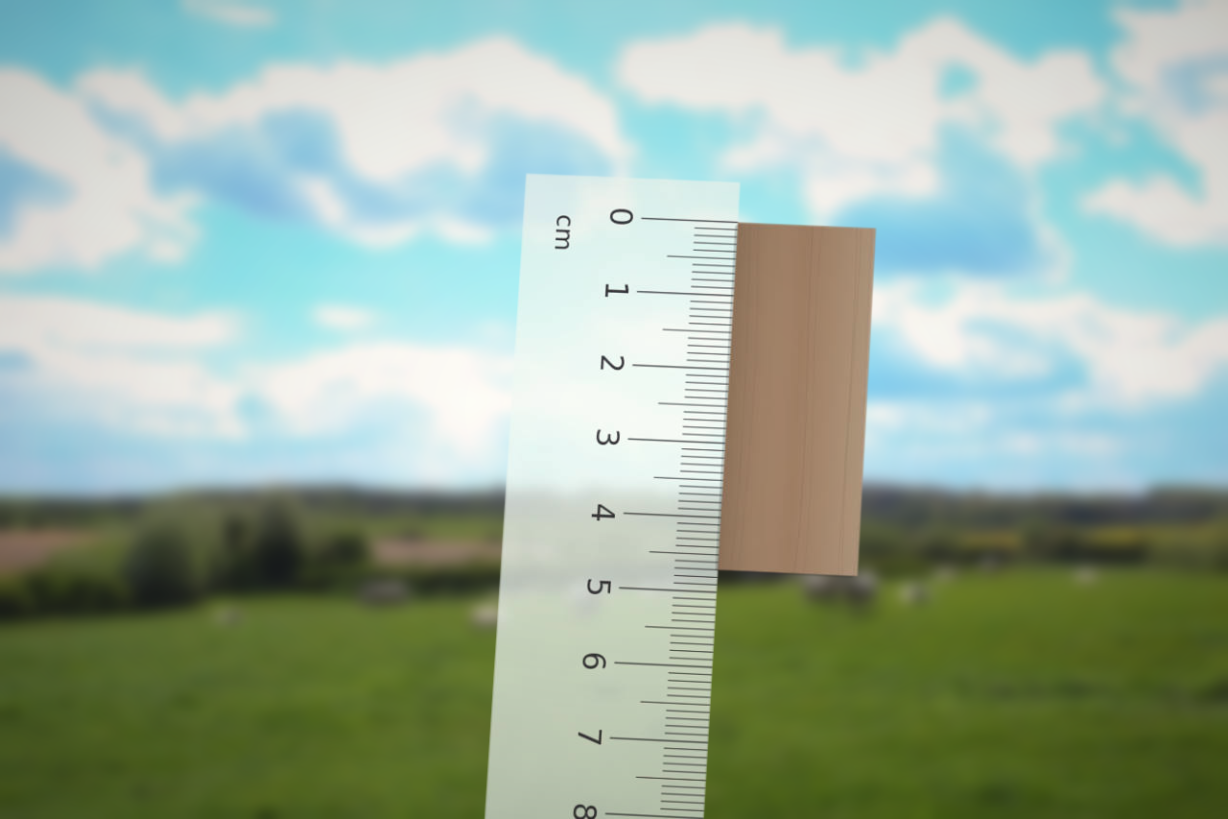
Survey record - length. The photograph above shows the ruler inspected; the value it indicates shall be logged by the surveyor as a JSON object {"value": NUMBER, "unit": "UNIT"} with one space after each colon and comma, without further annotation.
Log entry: {"value": 4.7, "unit": "cm"}
